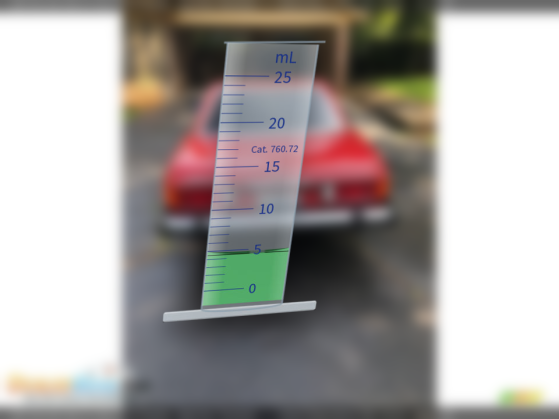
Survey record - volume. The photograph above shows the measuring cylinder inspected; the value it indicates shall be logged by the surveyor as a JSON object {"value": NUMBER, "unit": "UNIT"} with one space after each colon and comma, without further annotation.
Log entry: {"value": 4.5, "unit": "mL"}
